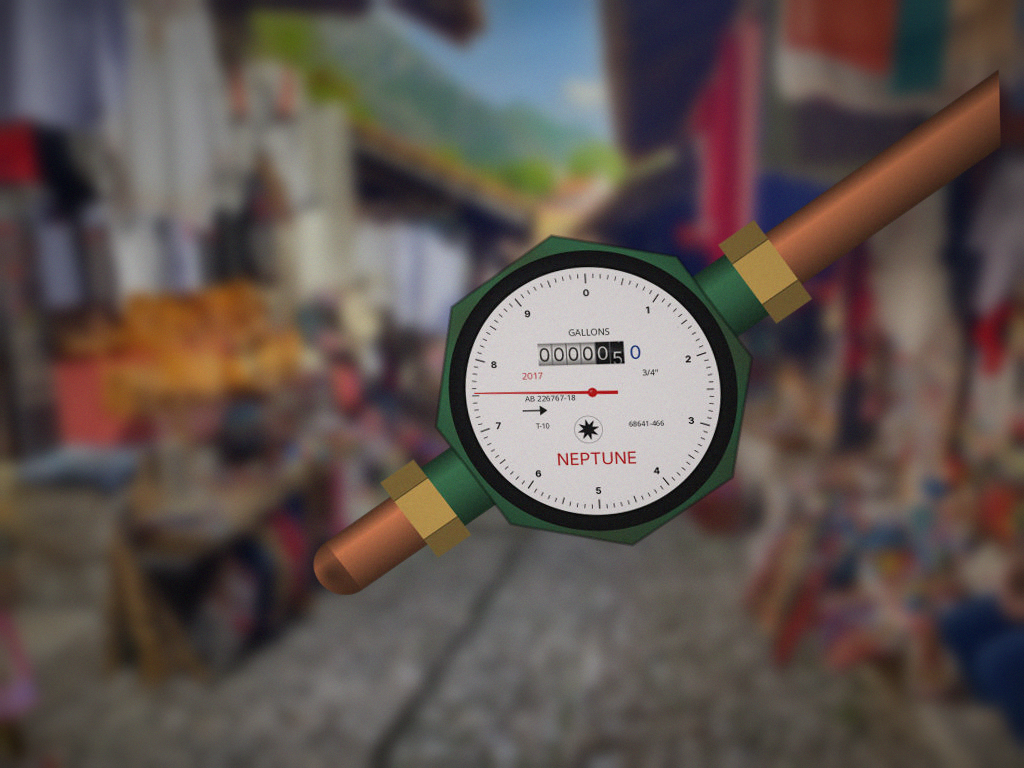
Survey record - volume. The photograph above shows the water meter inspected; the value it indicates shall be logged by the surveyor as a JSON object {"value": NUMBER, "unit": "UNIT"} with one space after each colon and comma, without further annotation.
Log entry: {"value": 47.5, "unit": "gal"}
